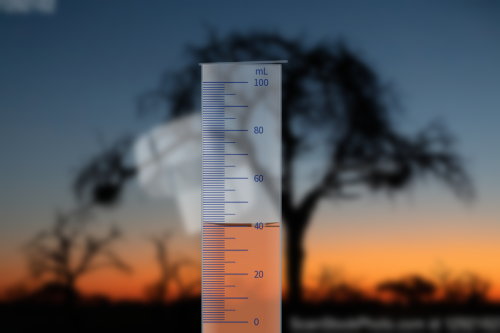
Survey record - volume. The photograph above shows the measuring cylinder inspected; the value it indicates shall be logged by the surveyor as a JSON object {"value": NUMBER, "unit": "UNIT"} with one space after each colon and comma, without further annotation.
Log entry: {"value": 40, "unit": "mL"}
